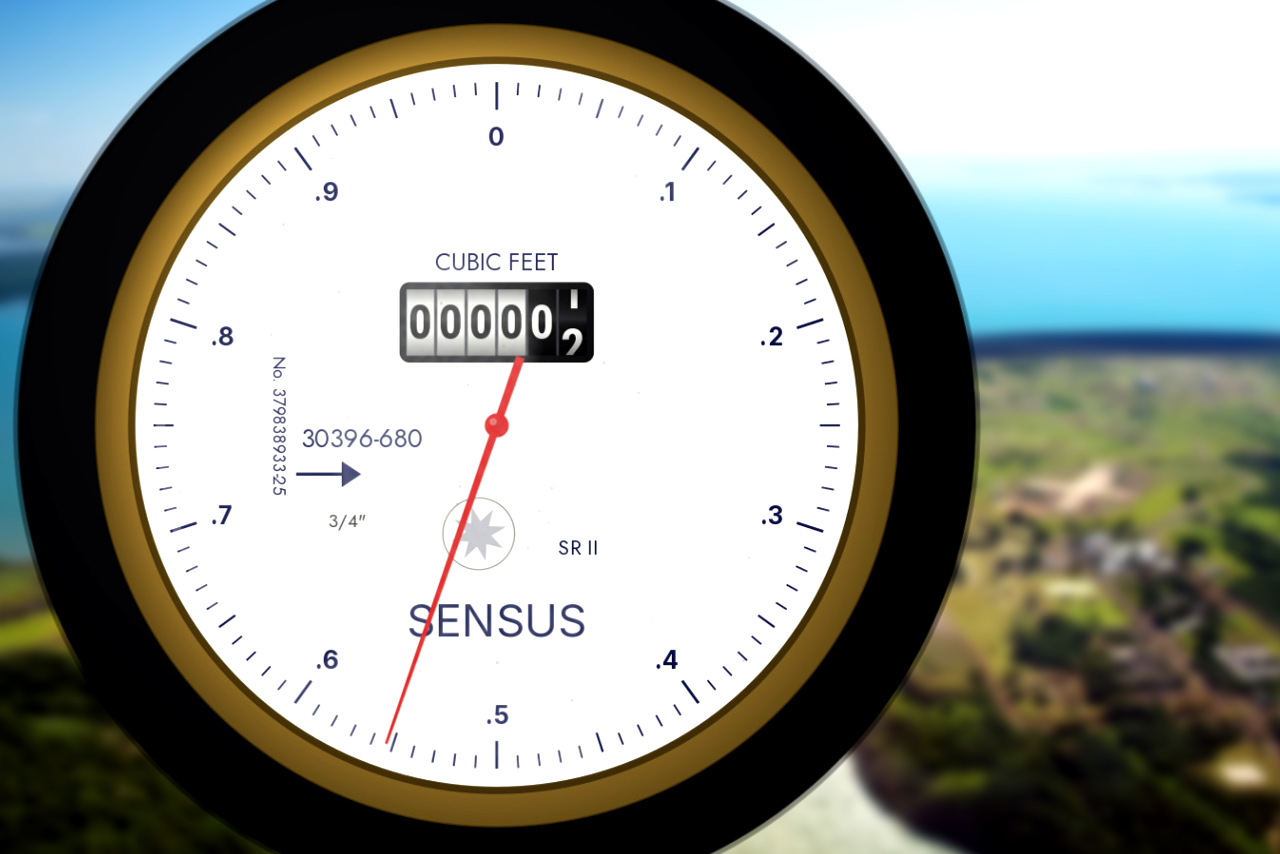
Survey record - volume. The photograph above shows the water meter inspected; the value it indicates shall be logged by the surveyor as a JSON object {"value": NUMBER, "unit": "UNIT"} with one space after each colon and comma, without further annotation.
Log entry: {"value": 1.55, "unit": "ft³"}
